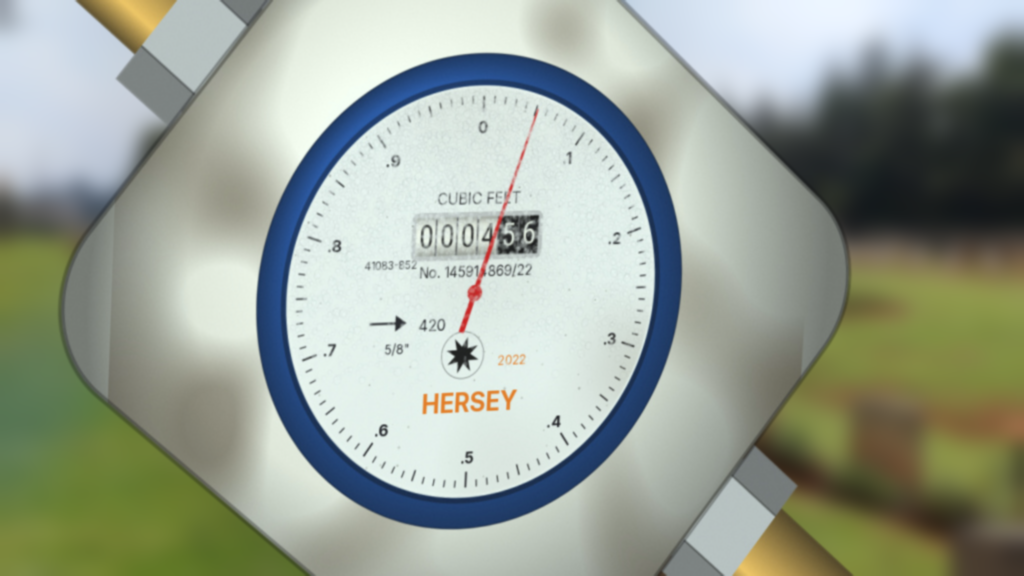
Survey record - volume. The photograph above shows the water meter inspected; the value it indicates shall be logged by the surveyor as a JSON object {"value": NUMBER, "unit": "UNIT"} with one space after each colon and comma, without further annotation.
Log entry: {"value": 456.05, "unit": "ft³"}
